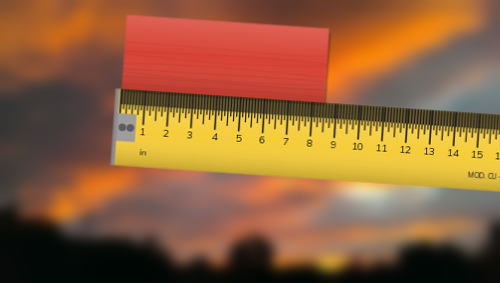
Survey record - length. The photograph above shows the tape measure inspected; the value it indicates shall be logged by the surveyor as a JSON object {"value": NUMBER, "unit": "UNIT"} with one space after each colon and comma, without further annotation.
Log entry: {"value": 8.5, "unit": "in"}
